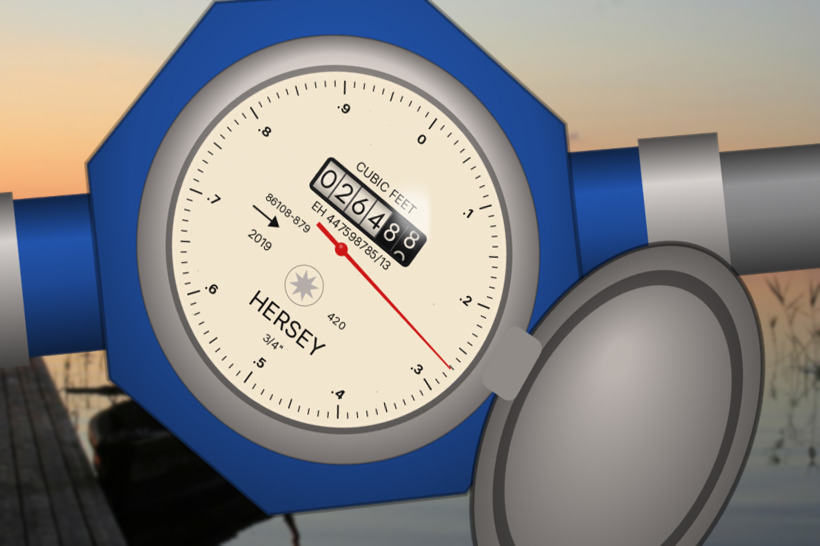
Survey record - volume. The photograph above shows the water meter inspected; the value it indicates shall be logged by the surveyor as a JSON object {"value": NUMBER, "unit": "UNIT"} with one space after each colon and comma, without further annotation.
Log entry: {"value": 26488.27, "unit": "ft³"}
